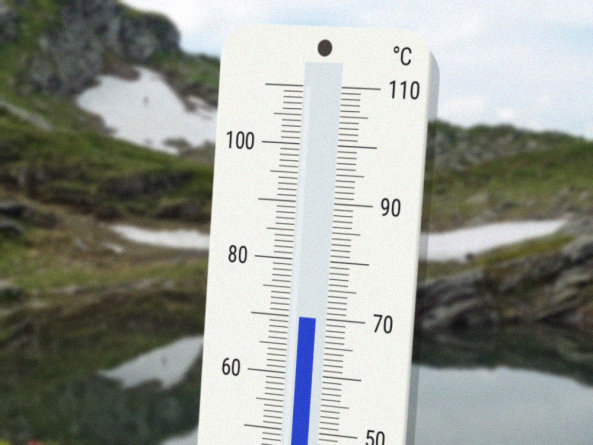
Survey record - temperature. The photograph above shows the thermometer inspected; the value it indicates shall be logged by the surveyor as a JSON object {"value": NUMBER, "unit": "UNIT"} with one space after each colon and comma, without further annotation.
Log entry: {"value": 70, "unit": "°C"}
